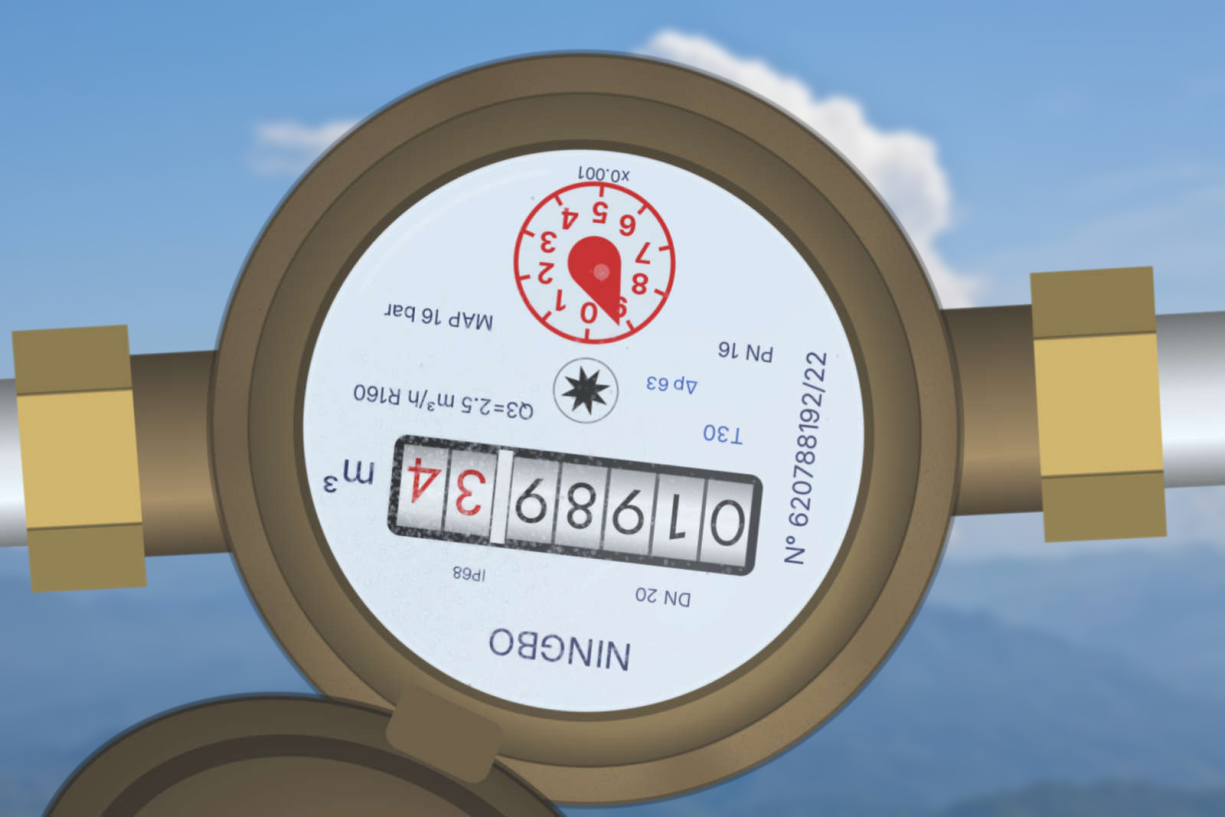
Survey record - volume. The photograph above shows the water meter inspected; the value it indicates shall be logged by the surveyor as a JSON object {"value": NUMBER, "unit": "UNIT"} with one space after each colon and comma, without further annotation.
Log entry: {"value": 1989.339, "unit": "m³"}
